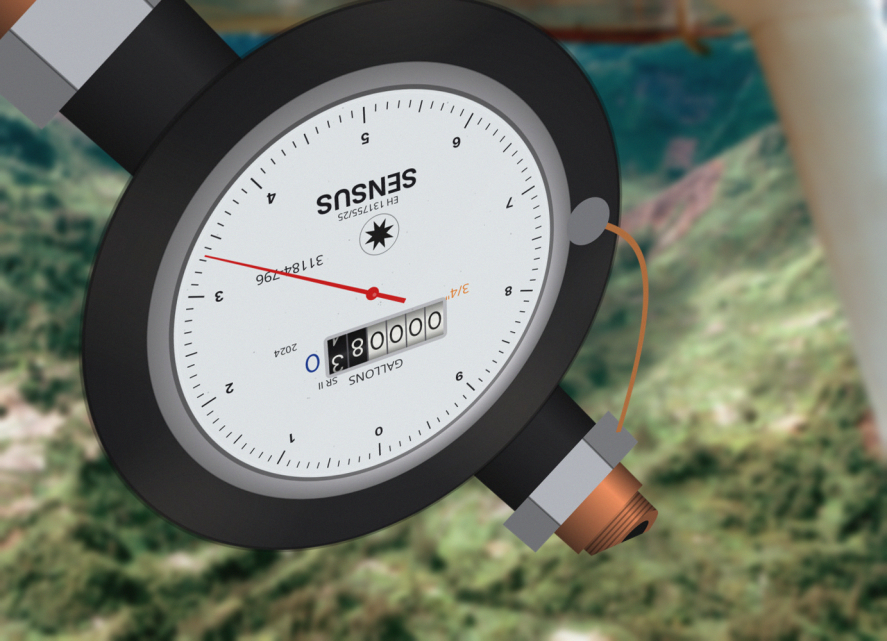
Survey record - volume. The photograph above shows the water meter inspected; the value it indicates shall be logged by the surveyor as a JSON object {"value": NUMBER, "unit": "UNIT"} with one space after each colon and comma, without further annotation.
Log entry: {"value": 833.3, "unit": "gal"}
